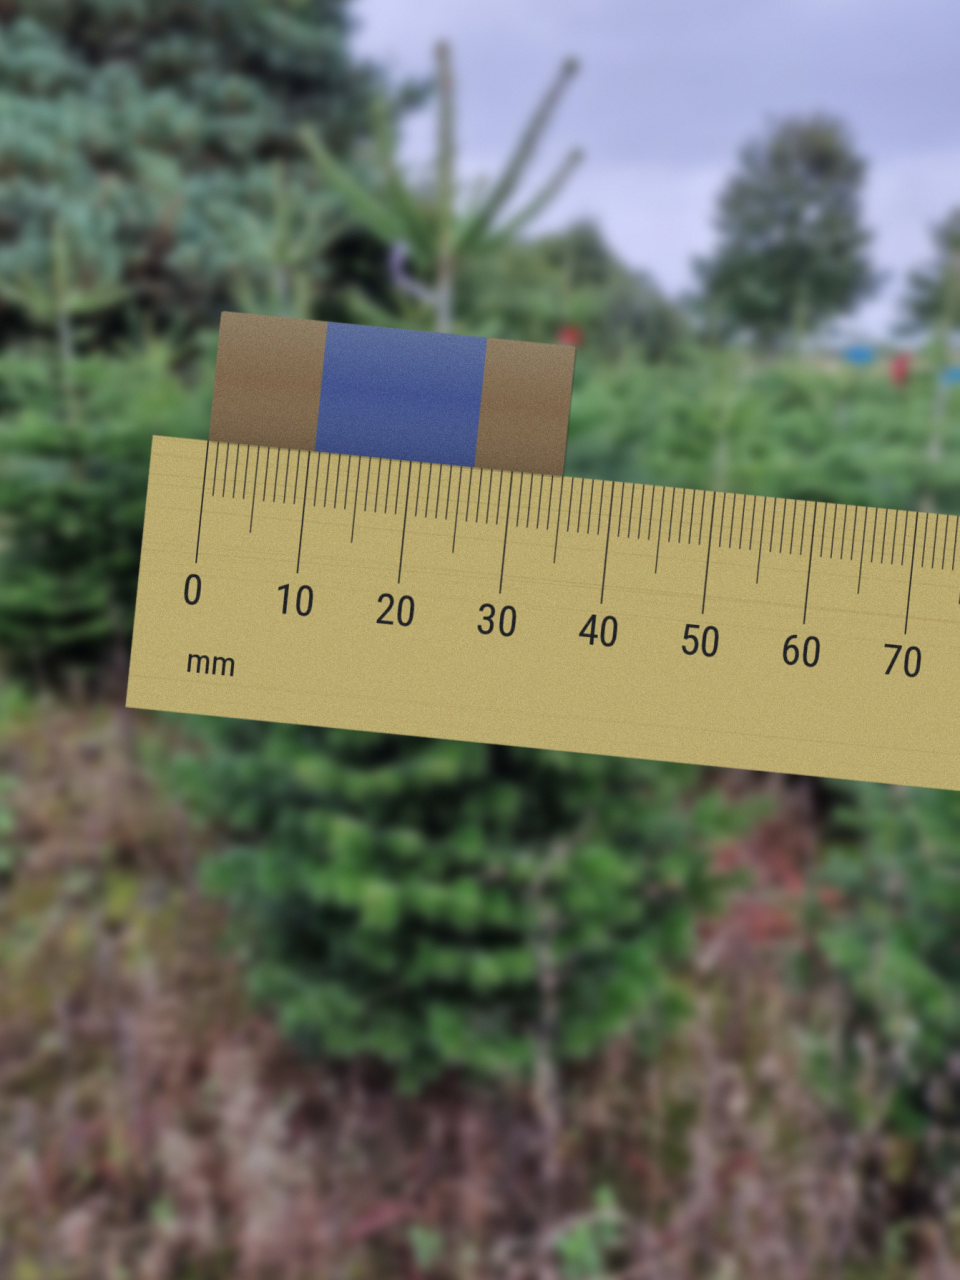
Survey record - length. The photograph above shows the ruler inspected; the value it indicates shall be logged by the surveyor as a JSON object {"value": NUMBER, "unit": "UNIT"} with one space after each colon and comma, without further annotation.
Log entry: {"value": 35, "unit": "mm"}
